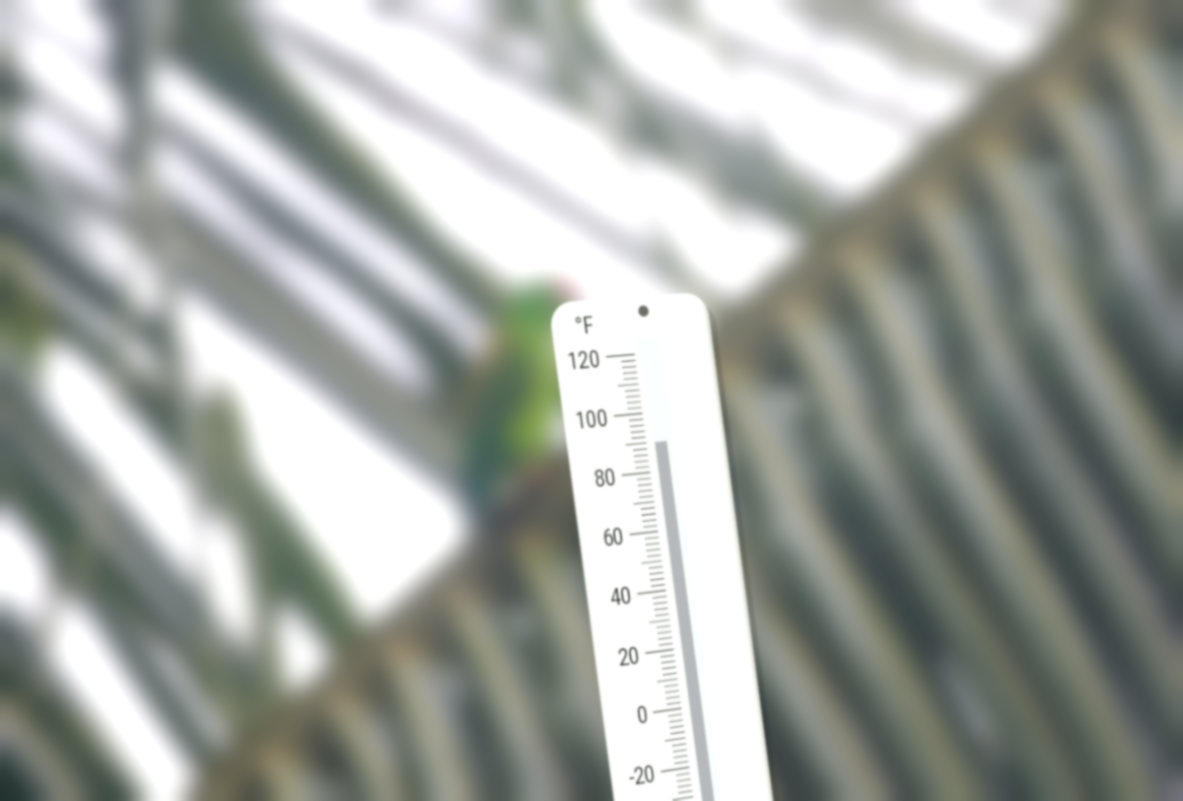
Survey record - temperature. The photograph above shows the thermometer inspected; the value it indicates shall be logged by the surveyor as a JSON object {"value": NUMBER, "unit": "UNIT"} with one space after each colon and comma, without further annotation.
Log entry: {"value": 90, "unit": "°F"}
